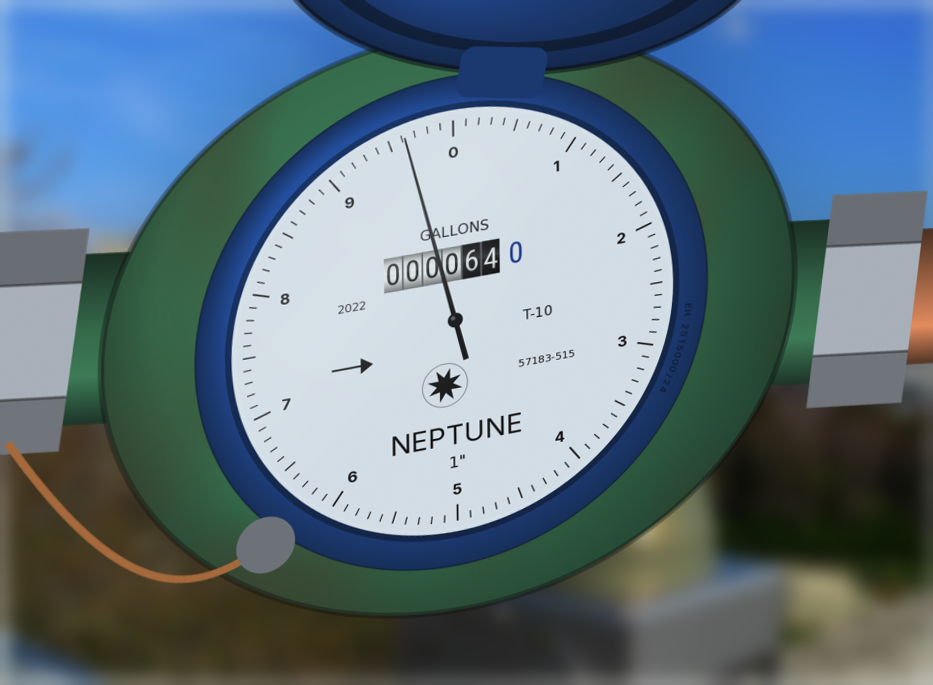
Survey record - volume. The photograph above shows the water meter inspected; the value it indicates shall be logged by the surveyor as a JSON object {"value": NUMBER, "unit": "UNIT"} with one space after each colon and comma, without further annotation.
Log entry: {"value": 639.6, "unit": "gal"}
